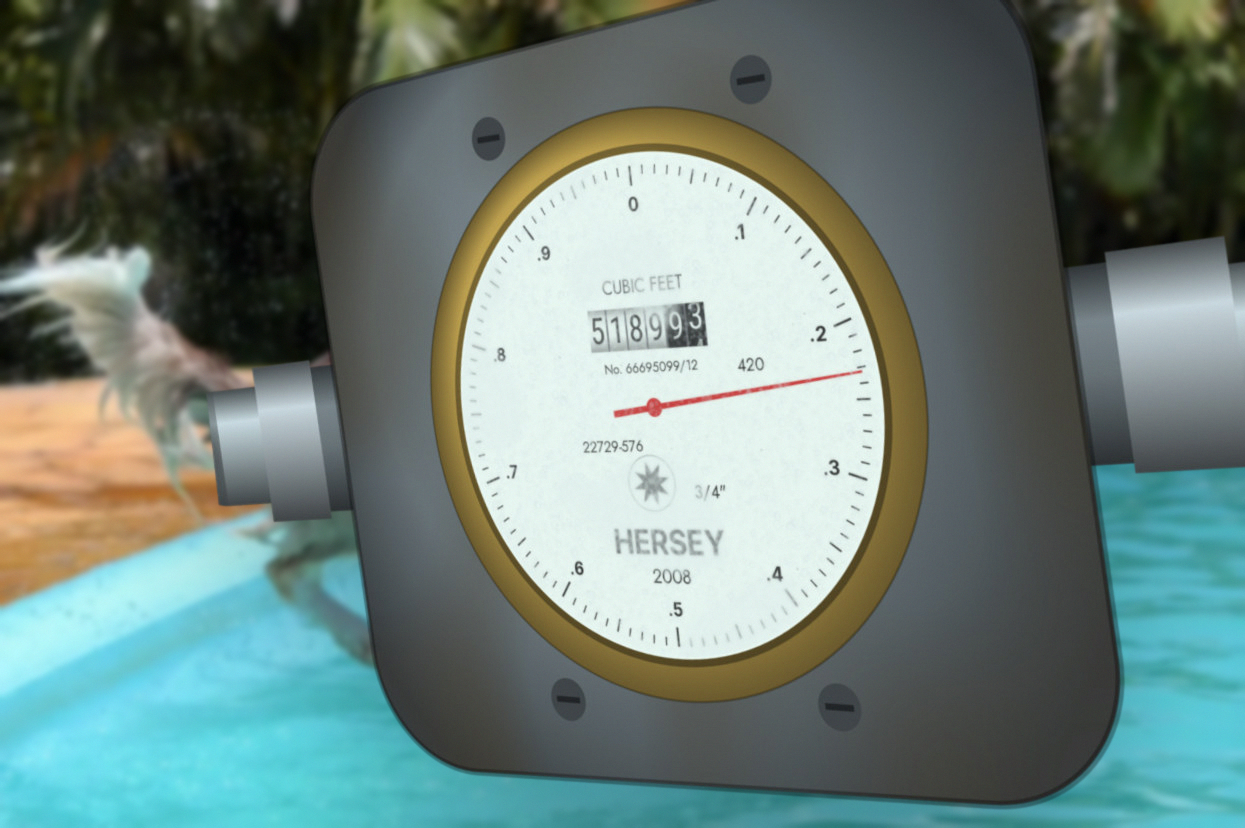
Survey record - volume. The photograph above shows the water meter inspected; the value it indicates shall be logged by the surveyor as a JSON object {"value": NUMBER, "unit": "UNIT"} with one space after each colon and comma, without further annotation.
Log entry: {"value": 518993.23, "unit": "ft³"}
